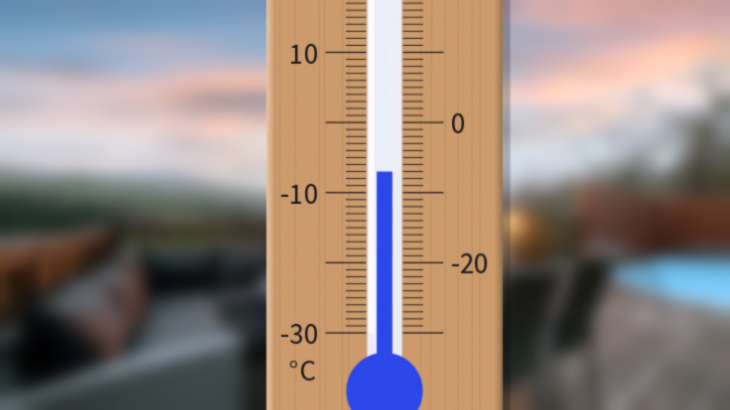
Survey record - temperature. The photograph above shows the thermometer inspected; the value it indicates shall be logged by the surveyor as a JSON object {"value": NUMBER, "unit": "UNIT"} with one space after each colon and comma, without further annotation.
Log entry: {"value": -7, "unit": "°C"}
